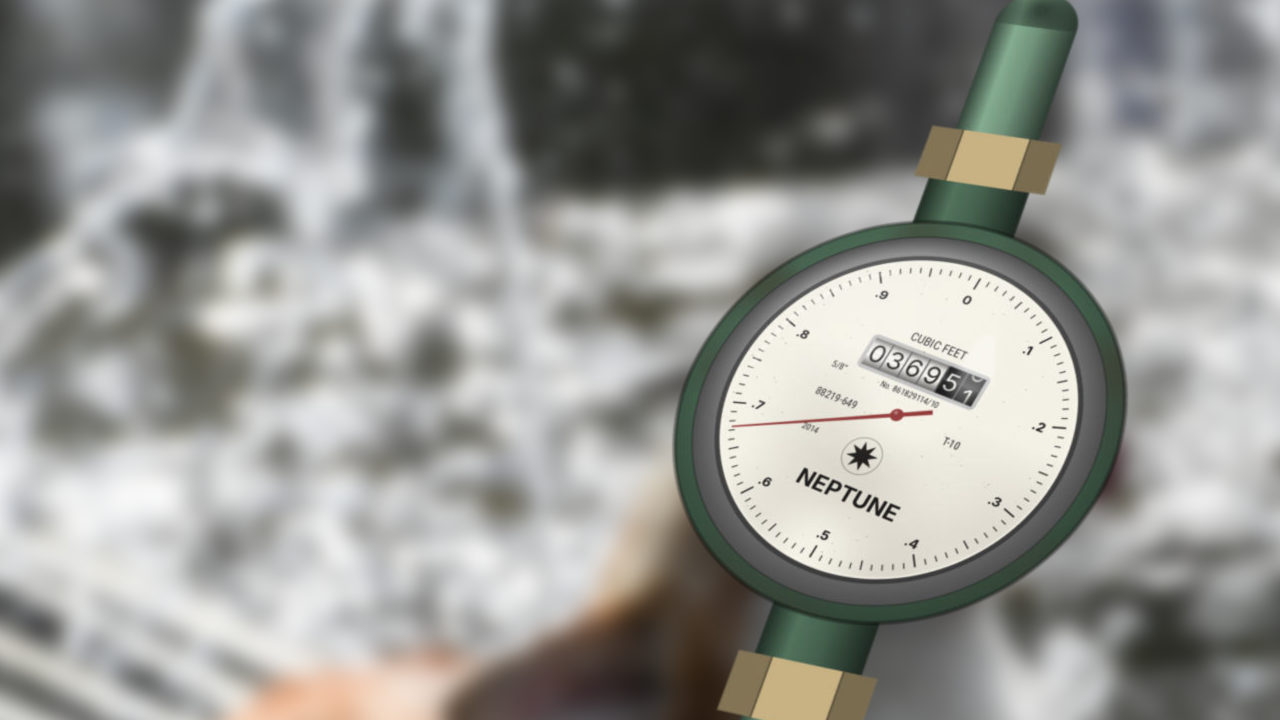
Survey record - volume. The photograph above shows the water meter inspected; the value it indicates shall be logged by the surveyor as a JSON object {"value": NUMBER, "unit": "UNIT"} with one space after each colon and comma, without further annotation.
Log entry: {"value": 36950.67, "unit": "ft³"}
